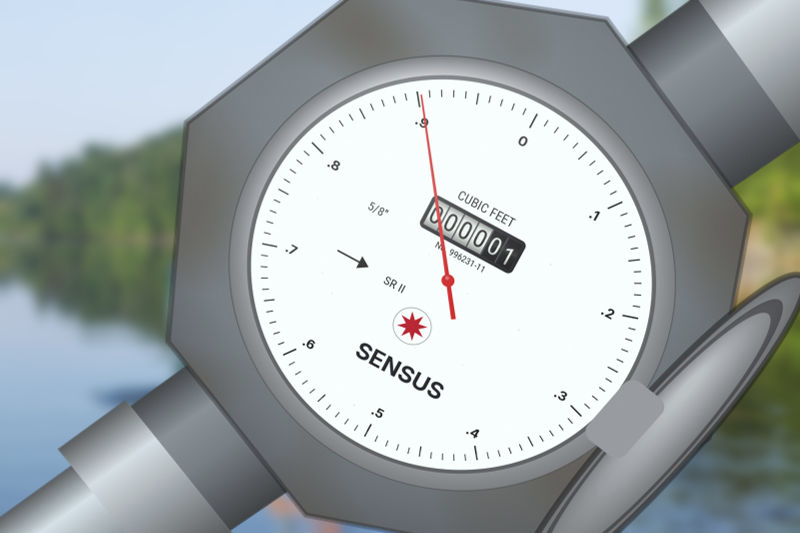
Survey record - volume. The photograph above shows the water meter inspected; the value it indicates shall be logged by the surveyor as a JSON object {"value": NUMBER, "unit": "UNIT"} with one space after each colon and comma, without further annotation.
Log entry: {"value": 0.90, "unit": "ft³"}
